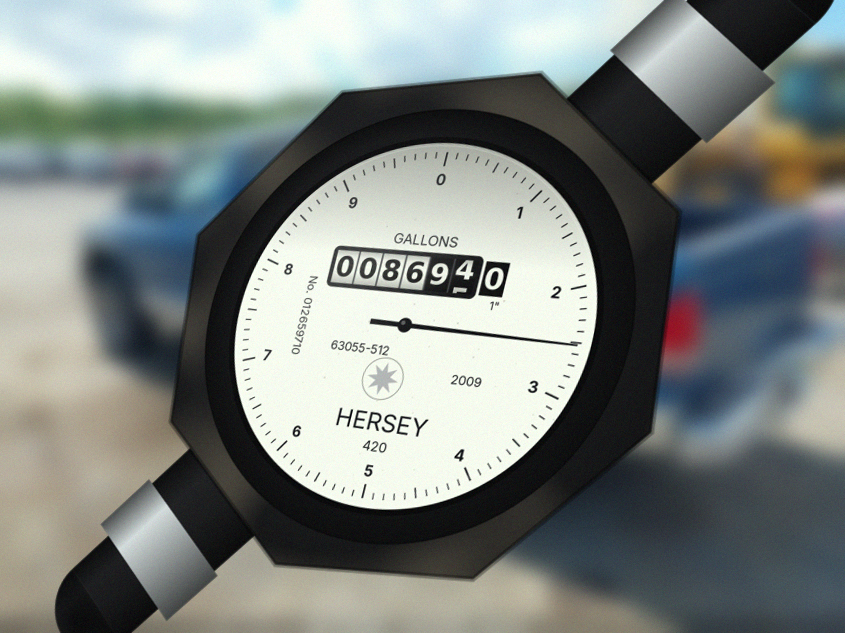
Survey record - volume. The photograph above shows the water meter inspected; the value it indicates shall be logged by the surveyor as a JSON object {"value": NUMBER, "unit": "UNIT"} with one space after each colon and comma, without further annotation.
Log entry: {"value": 86942.5, "unit": "gal"}
